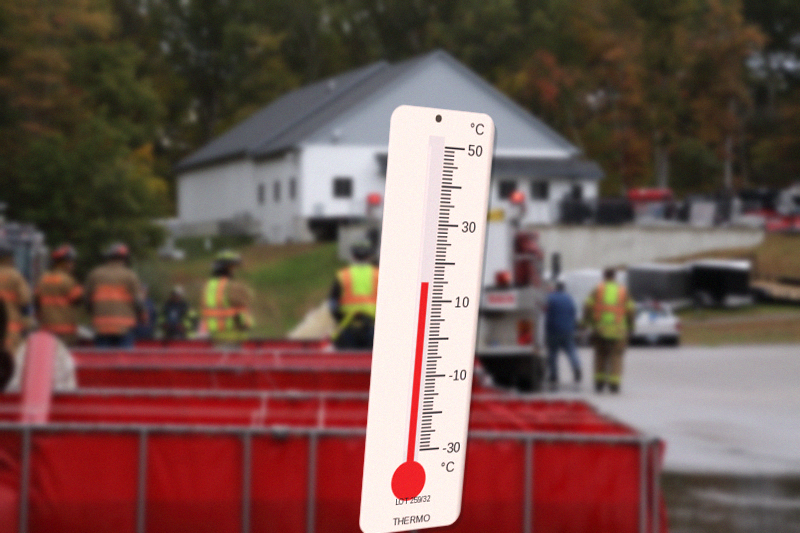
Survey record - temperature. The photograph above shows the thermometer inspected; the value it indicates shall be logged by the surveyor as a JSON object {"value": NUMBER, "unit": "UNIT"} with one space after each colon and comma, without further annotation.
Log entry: {"value": 15, "unit": "°C"}
